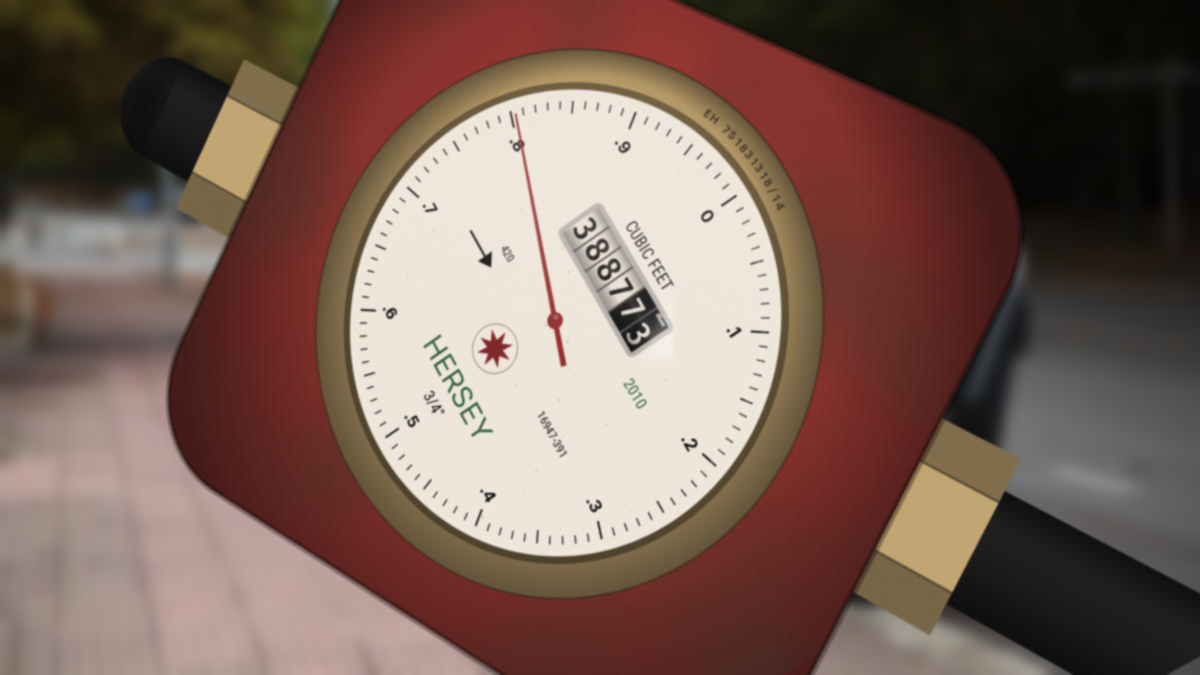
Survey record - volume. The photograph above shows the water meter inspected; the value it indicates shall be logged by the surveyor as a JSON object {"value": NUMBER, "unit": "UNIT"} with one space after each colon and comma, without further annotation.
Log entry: {"value": 388772.80, "unit": "ft³"}
